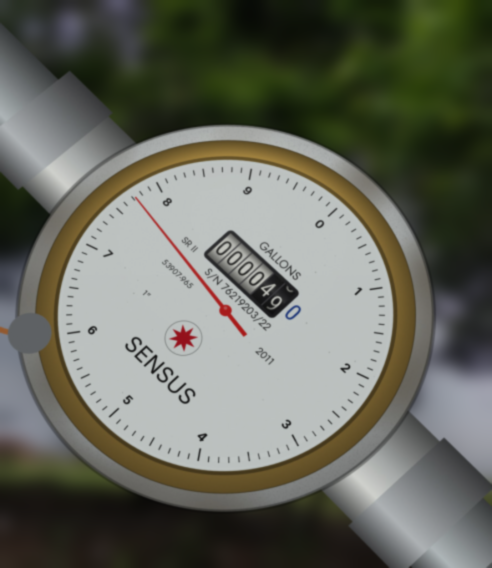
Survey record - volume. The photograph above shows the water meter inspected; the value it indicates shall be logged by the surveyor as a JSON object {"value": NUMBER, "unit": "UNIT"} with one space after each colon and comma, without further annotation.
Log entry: {"value": 487.7, "unit": "gal"}
